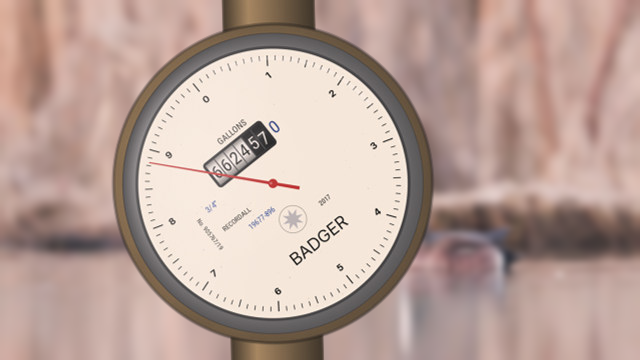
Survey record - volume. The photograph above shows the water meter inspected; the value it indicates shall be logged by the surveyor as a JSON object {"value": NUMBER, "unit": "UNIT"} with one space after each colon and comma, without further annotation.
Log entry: {"value": 6624568.8, "unit": "gal"}
